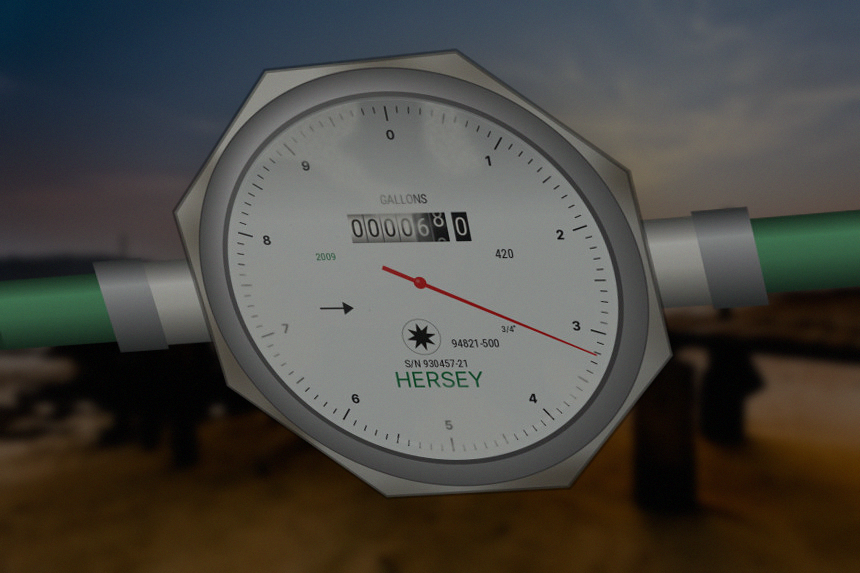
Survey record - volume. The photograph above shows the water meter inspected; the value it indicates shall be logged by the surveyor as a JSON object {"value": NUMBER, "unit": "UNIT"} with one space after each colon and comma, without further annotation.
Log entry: {"value": 683.2, "unit": "gal"}
